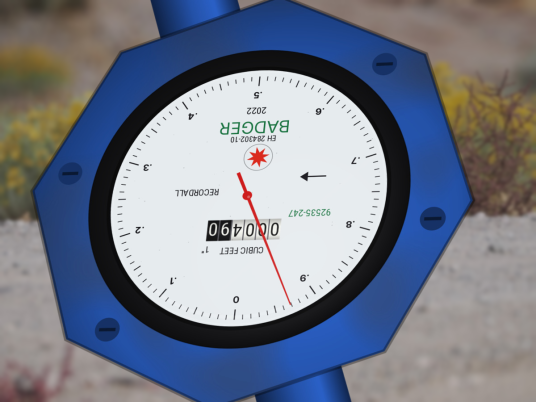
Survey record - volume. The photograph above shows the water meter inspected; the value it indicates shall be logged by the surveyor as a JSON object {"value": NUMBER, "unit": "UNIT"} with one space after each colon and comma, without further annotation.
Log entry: {"value": 489.93, "unit": "ft³"}
